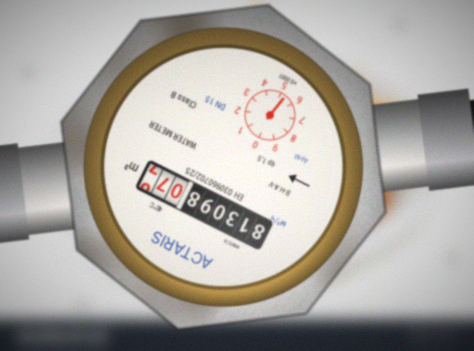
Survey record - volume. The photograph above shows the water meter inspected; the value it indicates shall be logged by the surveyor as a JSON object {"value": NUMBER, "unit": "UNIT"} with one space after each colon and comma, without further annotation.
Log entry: {"value": 813098.0765, "unit": "m³"}
